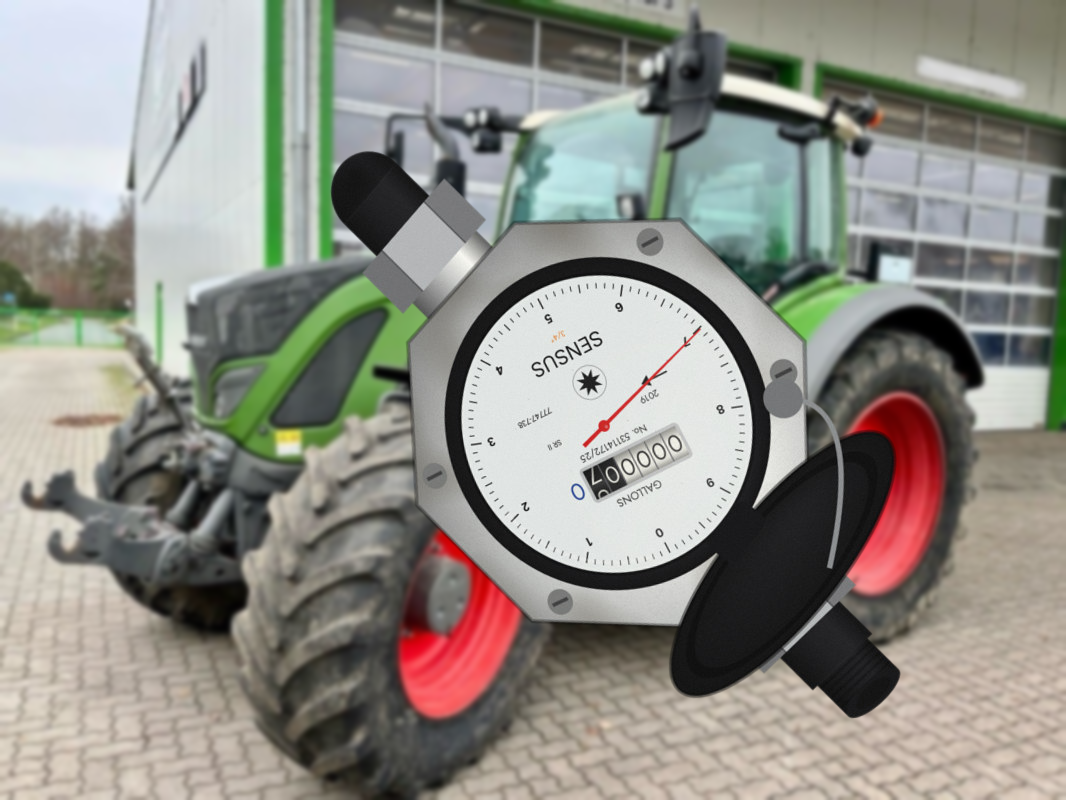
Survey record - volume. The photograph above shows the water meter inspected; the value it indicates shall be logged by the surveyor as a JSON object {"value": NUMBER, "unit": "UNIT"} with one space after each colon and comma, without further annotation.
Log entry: {"value": 67.0, "unit": "gal"}
